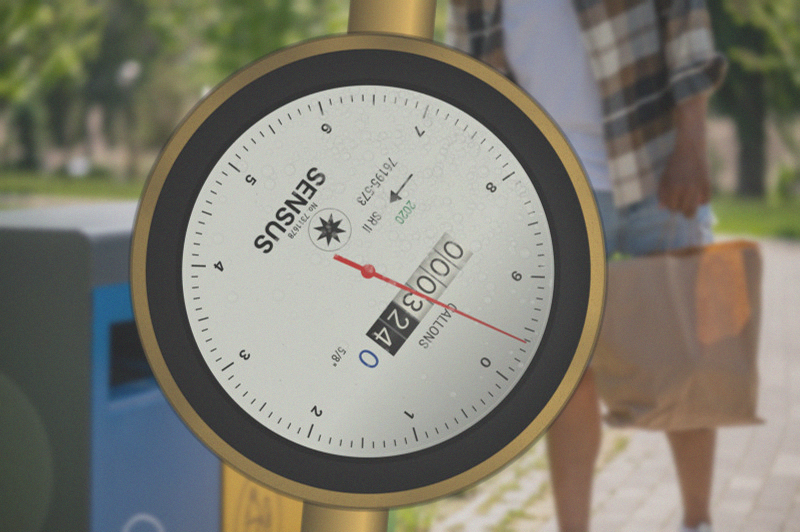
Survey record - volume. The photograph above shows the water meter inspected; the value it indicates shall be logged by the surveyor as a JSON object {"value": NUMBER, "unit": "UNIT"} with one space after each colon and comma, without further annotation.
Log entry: {"value": 3239.6, "unit": "gal"}
